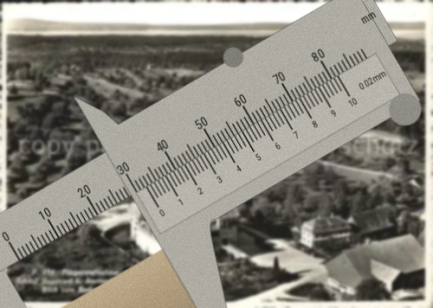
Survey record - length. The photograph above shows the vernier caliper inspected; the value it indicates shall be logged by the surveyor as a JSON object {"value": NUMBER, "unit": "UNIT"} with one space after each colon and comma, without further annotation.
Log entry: {"value": 32.5, "unit": "mm"}
